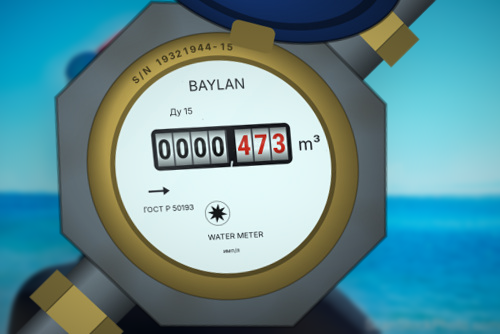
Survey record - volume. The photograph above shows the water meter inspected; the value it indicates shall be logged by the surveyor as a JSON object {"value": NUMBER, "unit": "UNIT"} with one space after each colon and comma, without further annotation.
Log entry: {"value": 0.473, "unit": "m³"}
